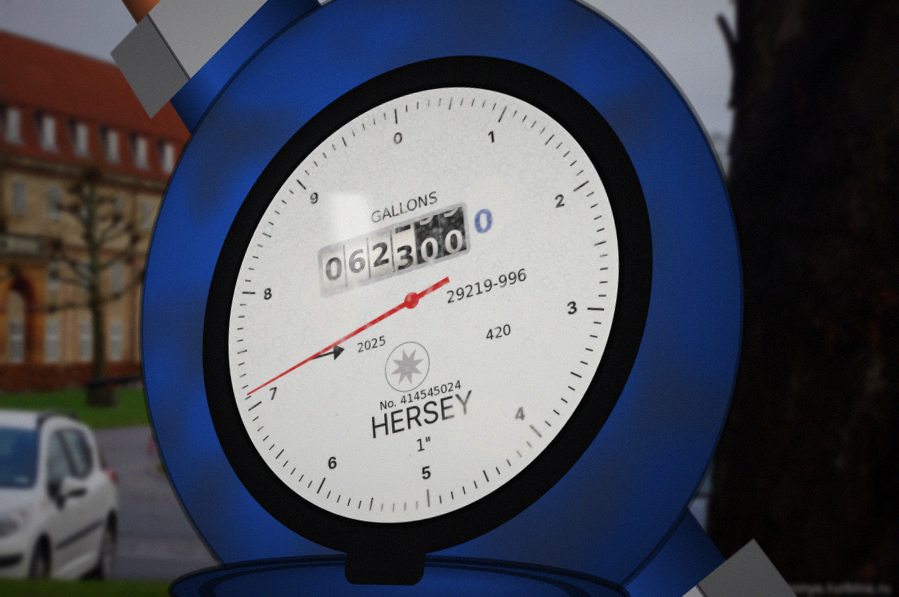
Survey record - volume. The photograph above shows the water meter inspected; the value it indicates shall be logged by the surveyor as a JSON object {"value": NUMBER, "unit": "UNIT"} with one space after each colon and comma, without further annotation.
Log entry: {"value": 622997.1, "unit": "gal"}
